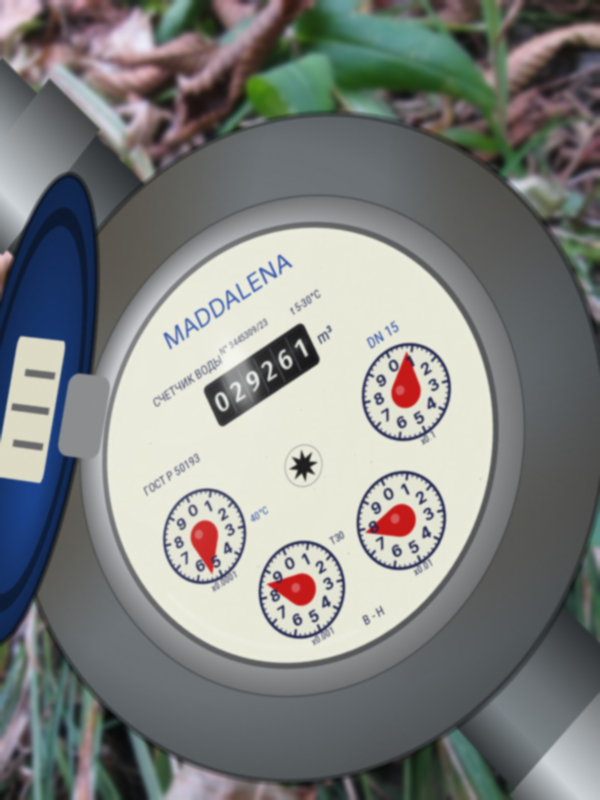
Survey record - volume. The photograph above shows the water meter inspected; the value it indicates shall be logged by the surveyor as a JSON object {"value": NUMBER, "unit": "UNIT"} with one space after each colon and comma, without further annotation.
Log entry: {"value": 29261.0785, "unit": "m³"}
